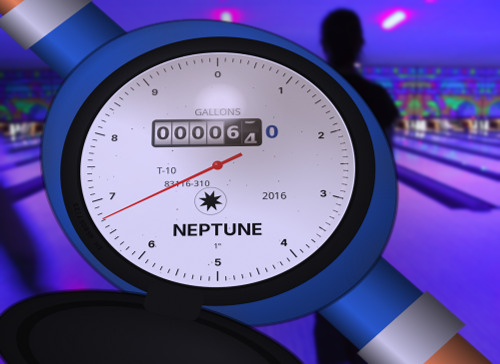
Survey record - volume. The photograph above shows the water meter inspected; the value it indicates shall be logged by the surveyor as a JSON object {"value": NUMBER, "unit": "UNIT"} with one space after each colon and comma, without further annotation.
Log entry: {"value": 636.7, "unit": "gal"}
